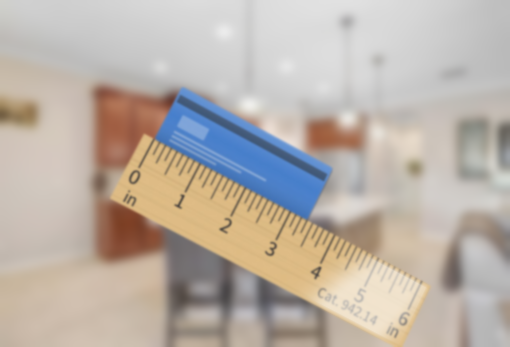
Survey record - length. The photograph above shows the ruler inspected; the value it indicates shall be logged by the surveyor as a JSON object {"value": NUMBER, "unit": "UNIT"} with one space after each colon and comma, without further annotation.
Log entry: {"value": 3.375, "unit": "in"}
